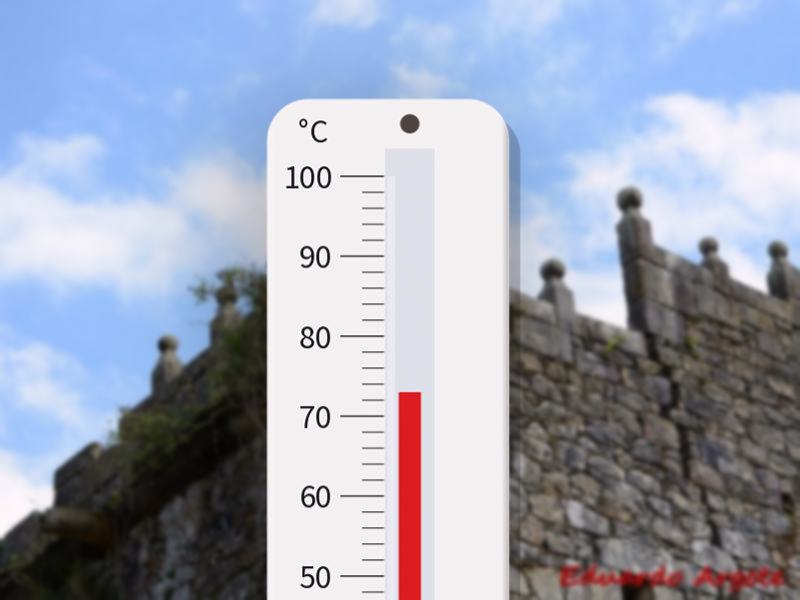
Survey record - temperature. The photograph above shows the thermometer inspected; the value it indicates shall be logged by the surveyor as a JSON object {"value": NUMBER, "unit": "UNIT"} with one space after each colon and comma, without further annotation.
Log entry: {"value": 73, "unit": "°C"}
